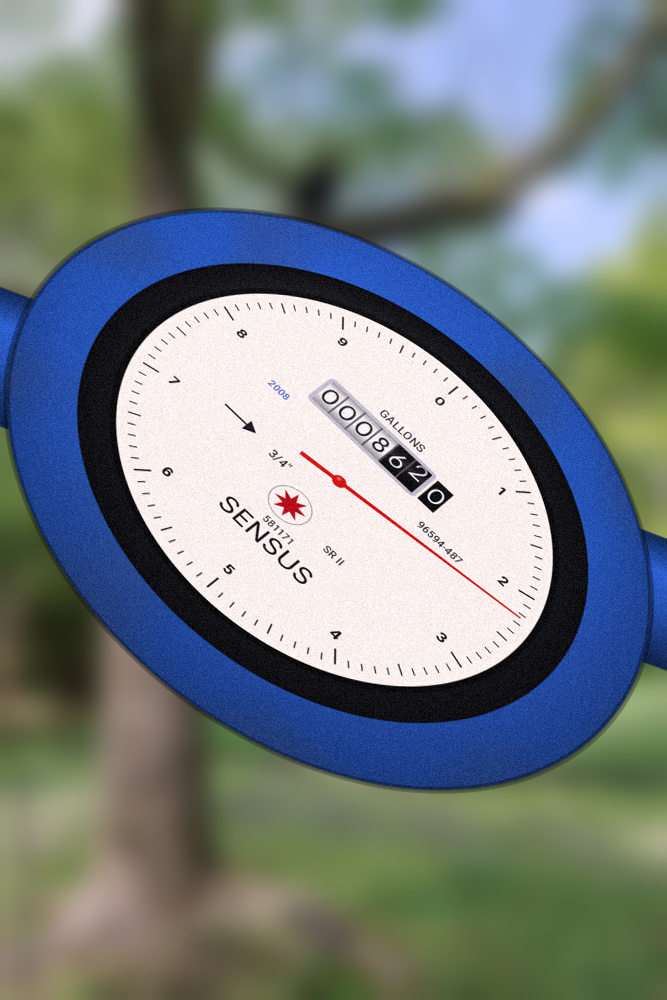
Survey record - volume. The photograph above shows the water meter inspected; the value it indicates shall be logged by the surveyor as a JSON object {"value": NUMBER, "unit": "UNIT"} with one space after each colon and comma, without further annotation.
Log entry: {"value": 8622.2, "unit": "gal"}
